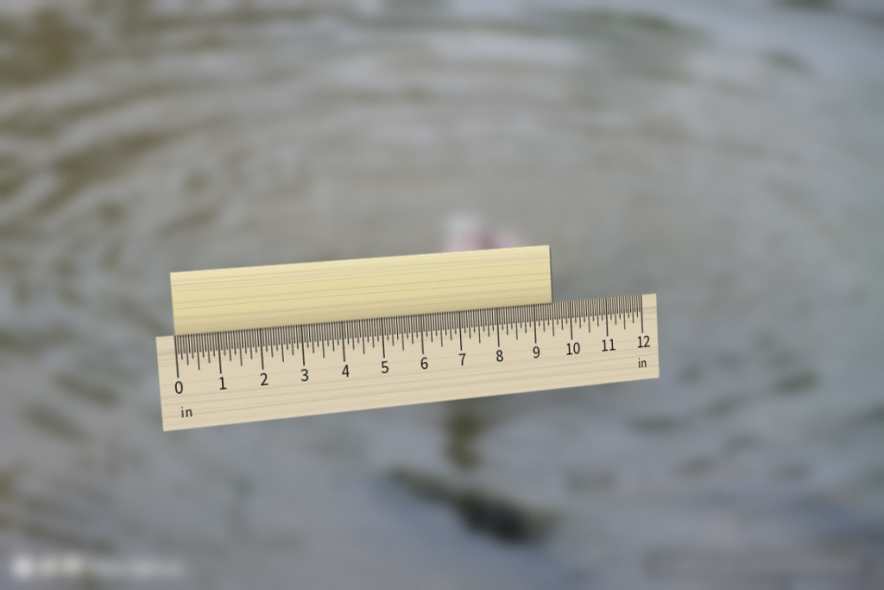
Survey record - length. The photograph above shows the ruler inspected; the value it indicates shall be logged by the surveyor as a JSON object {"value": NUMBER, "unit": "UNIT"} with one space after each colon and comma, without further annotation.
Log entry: {"value": 9.5, "unit": "in"}
